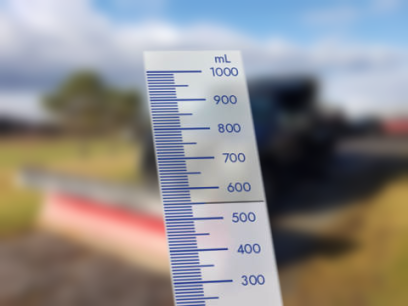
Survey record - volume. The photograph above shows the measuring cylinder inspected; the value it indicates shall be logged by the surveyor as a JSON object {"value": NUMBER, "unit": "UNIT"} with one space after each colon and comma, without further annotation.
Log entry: {"value": 550, "unit": "mL"}
